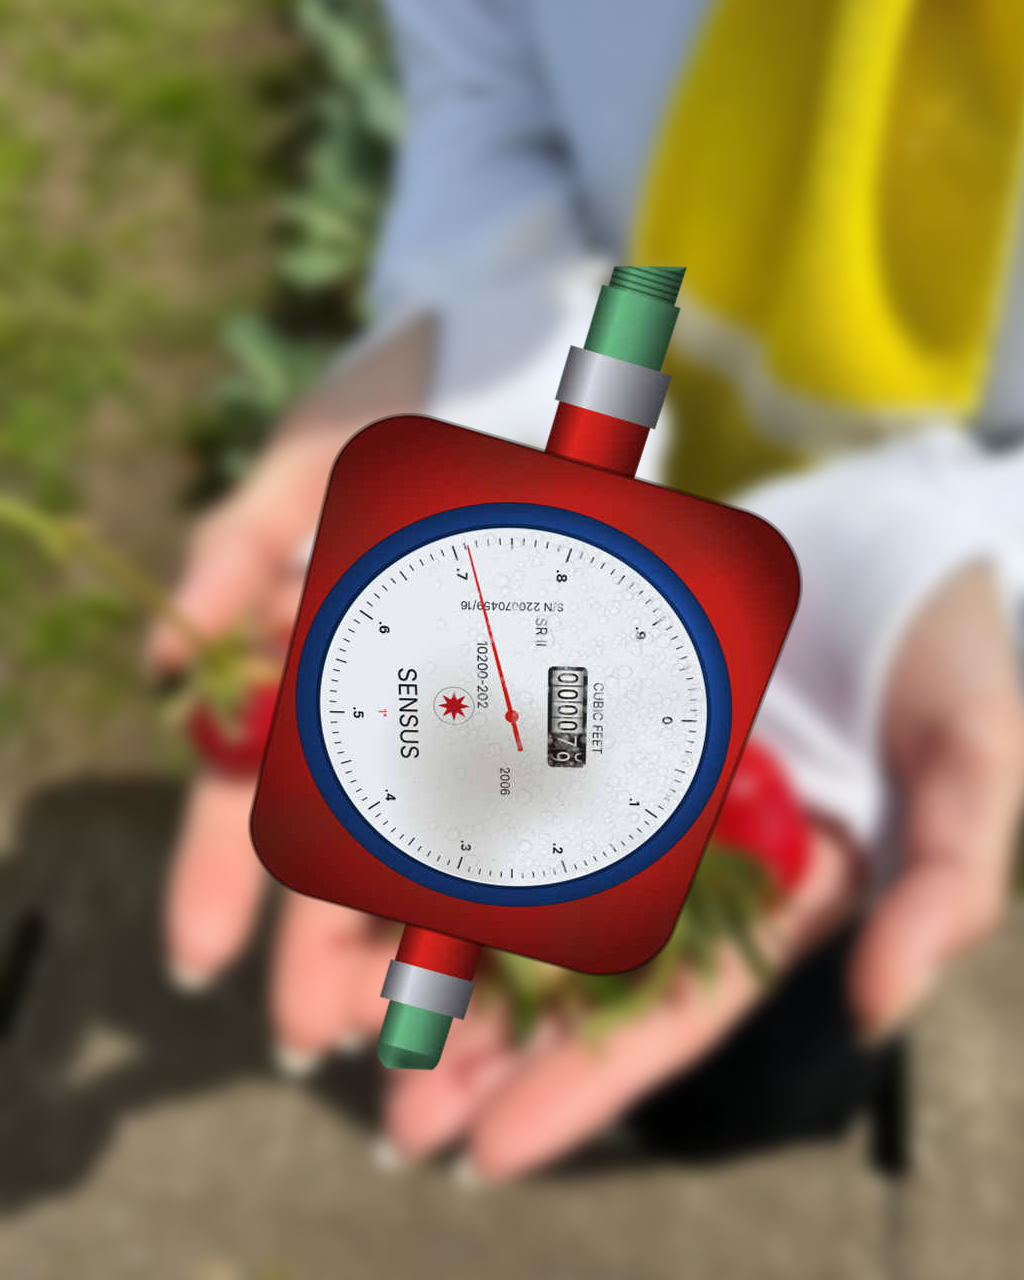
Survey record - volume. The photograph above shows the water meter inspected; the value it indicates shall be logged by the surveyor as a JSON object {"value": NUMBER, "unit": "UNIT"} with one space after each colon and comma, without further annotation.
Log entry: {"value": 78.71, "unit": "ft³"}
